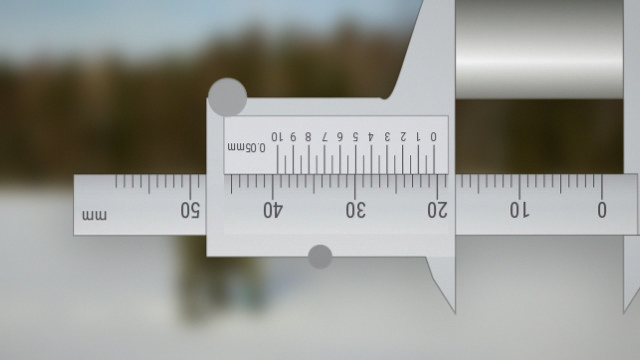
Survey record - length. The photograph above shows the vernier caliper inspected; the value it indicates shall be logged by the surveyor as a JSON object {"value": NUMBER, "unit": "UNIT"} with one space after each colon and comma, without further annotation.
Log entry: {"value": 20.4, "unit": "mm"}
